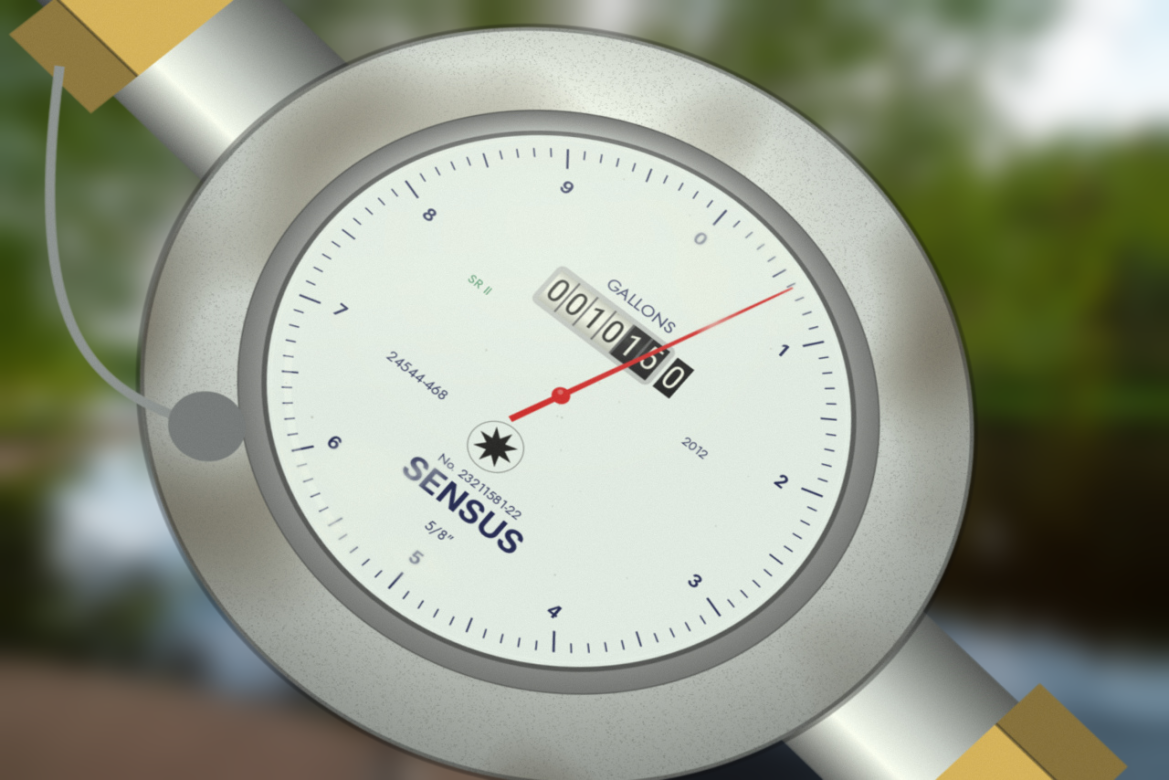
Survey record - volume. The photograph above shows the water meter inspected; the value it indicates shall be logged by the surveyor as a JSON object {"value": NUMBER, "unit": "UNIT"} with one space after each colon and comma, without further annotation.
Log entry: {"value": 10150.6, "unit": "gal"}
